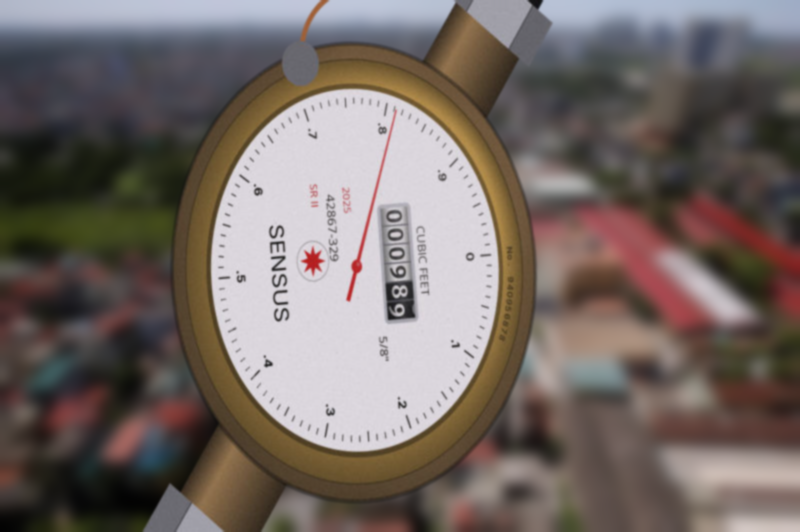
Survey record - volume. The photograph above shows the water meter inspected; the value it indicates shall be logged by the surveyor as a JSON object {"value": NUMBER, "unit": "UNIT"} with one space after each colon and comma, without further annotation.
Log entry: {"value": 988.81, "unit": "ft³"}
